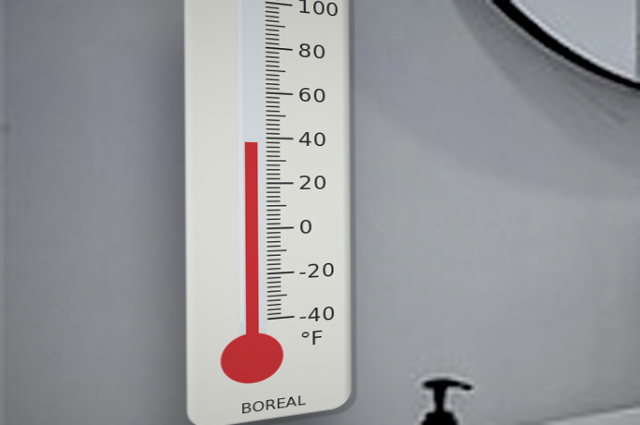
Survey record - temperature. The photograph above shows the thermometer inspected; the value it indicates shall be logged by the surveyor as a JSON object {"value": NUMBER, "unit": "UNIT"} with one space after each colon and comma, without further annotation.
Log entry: {"value": 38, "unit": "°F"}
